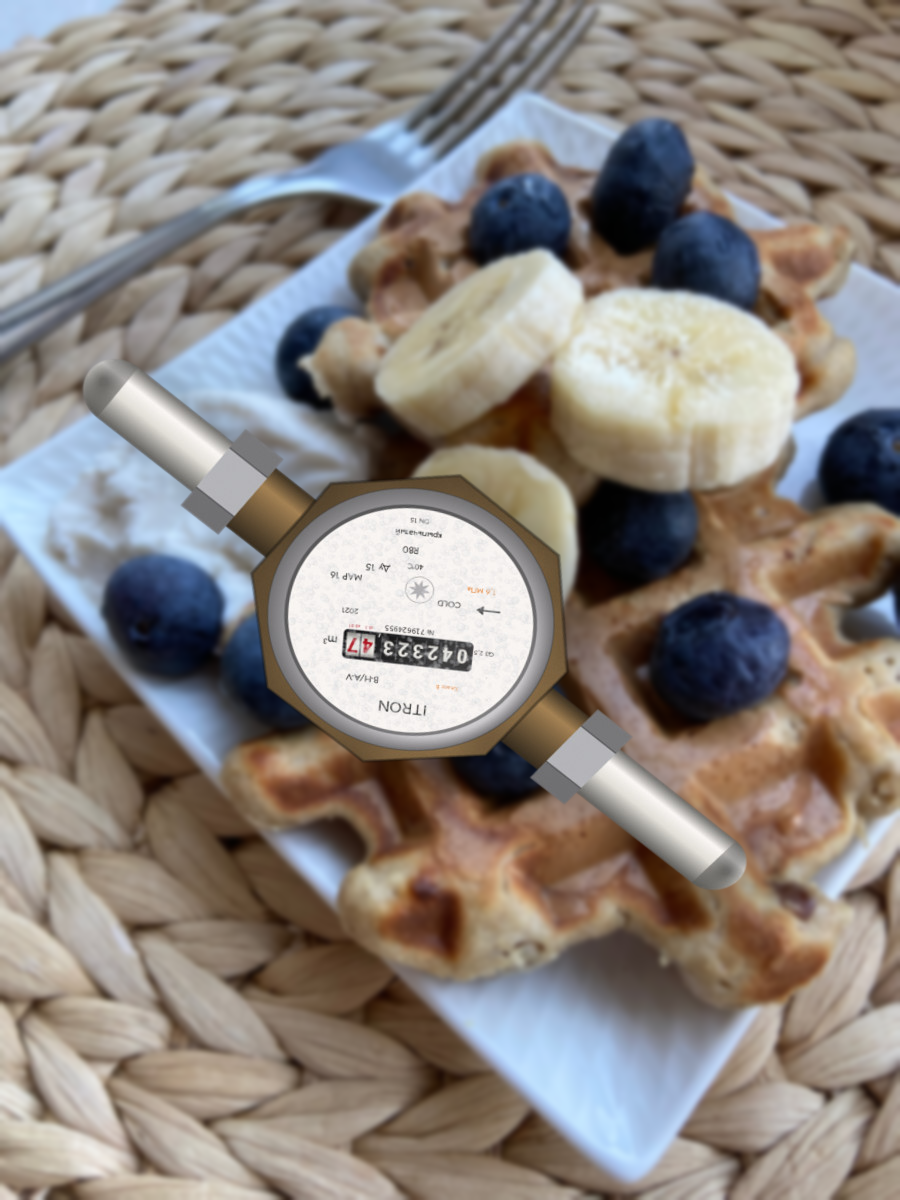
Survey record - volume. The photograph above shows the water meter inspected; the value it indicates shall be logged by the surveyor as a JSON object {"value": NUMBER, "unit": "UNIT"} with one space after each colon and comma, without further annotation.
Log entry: {"value": 42323.47, "unit": "m³"}
